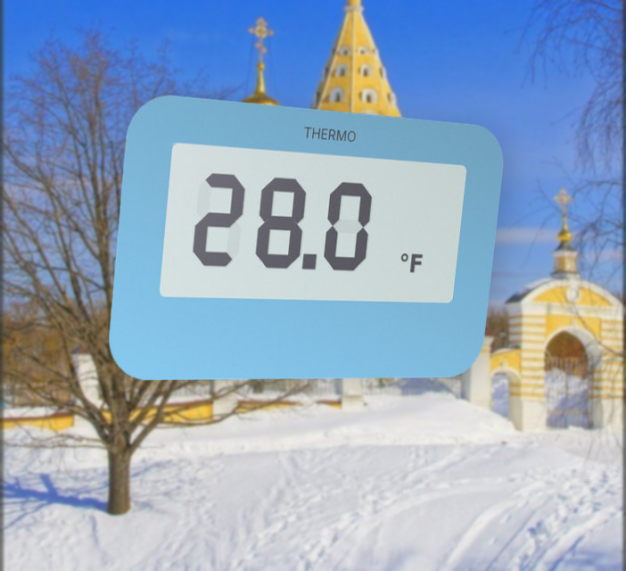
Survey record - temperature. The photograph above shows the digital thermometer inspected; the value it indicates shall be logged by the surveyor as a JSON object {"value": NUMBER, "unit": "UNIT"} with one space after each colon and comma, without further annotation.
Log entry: {"value": 28.0, "unit": "°F"}
